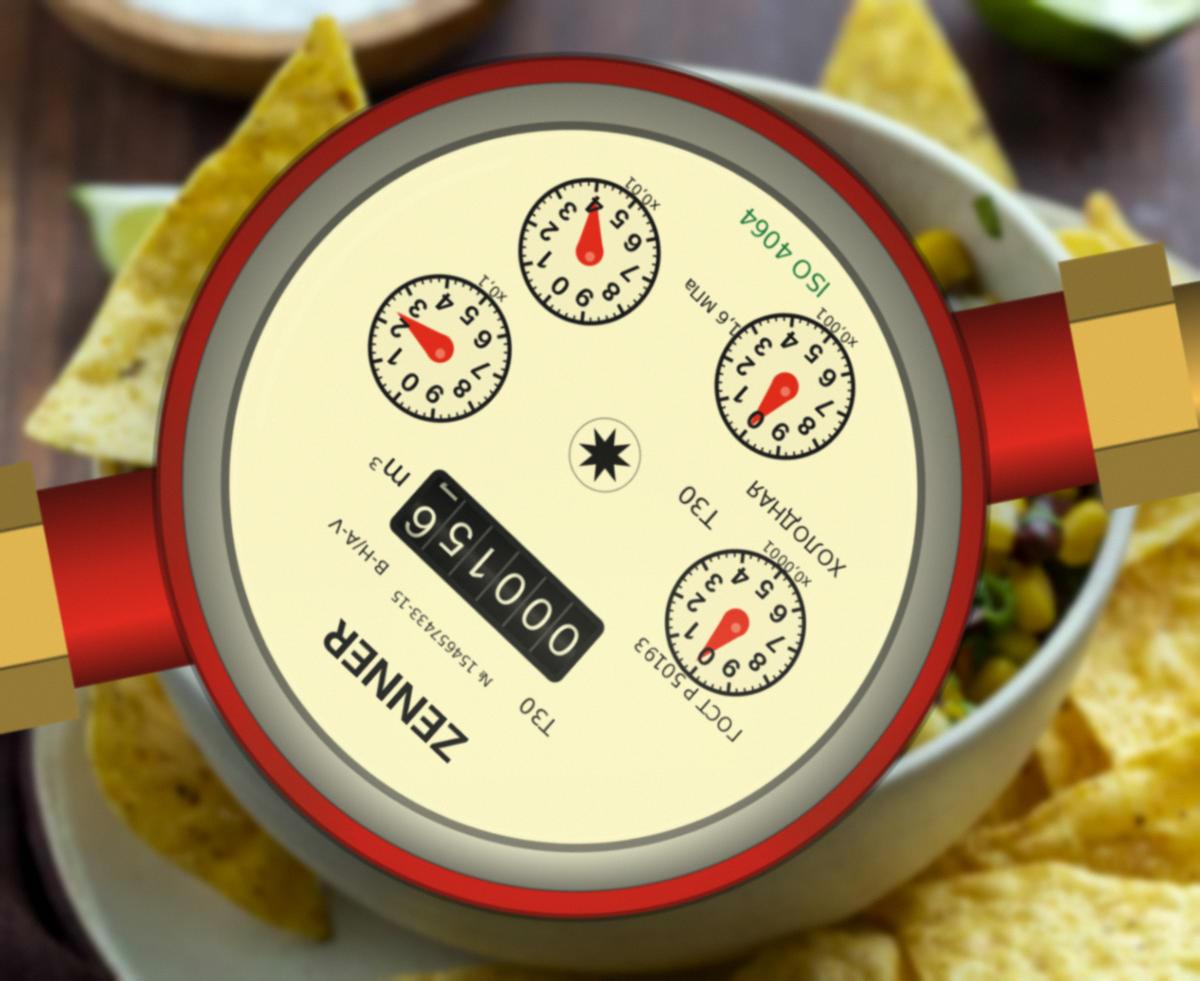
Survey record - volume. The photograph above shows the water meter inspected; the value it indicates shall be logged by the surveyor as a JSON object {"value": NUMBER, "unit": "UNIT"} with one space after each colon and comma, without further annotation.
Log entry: {"value": 156.2400, "unit": "m³"}
